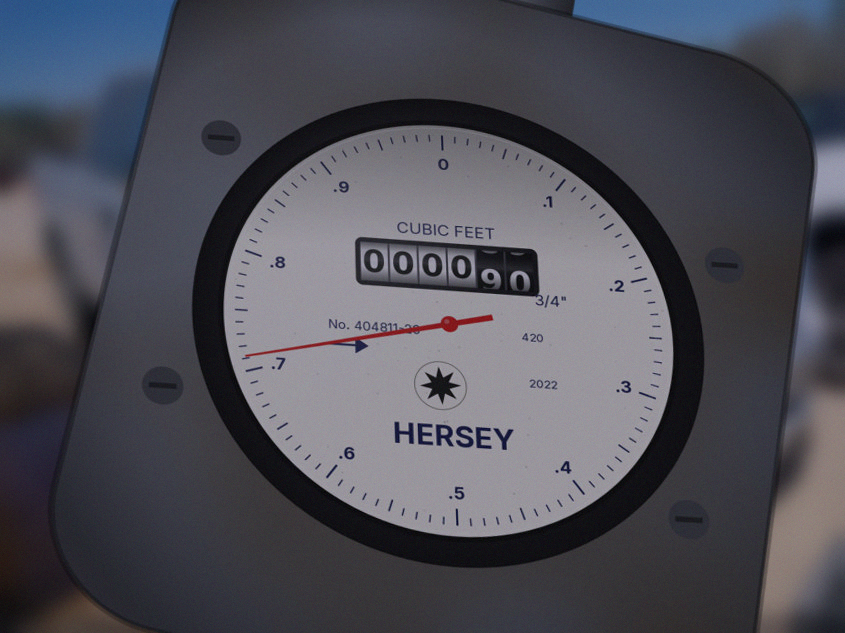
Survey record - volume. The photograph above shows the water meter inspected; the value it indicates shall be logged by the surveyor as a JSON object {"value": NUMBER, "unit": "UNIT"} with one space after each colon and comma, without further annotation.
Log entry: {"value": 89.71, "unit": "ft³"}
